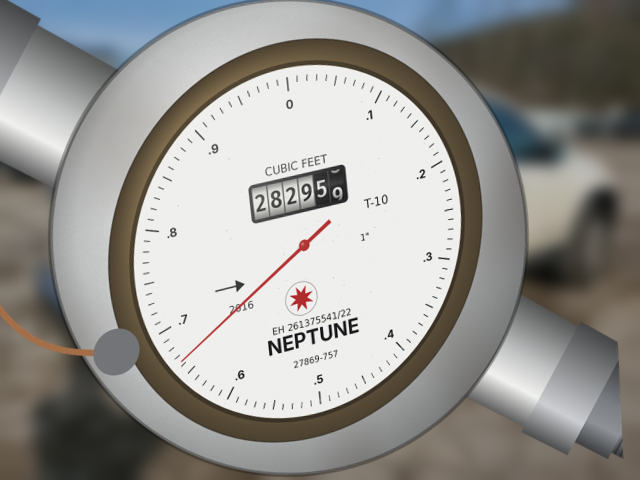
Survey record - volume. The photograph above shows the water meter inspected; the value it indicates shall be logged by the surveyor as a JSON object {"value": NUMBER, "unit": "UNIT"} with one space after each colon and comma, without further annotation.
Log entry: {"value": 282958.66, "unit": "ft³"}
